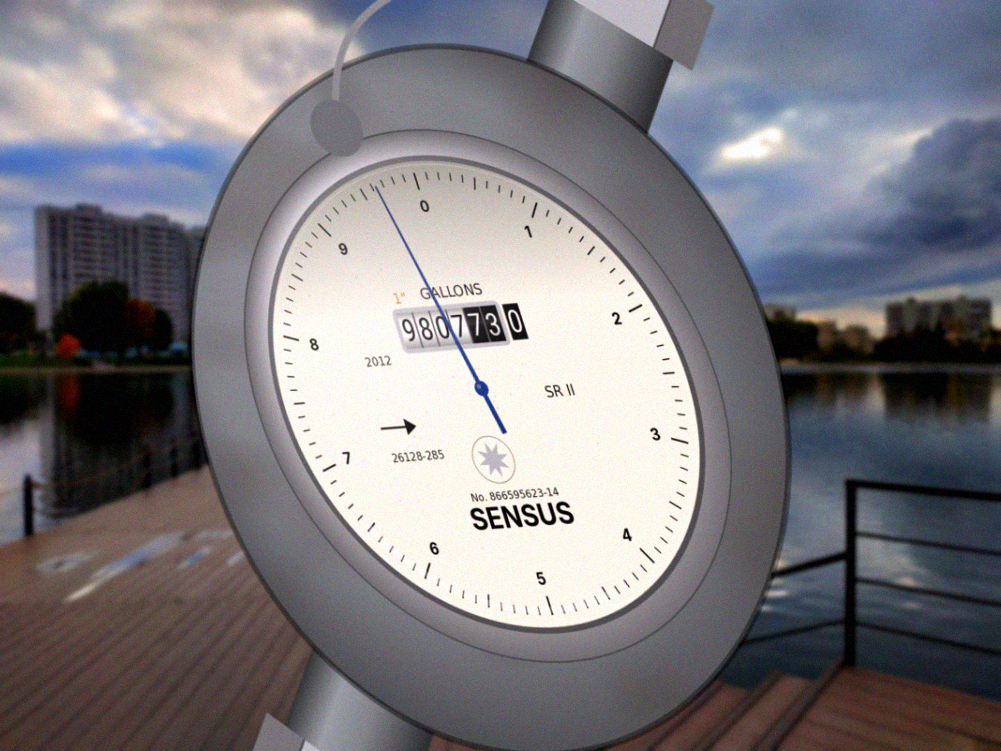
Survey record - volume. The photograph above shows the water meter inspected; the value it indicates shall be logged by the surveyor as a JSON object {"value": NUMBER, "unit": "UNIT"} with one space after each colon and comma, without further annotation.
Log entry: {"value": 9807729.6, "unit": "gal"}
